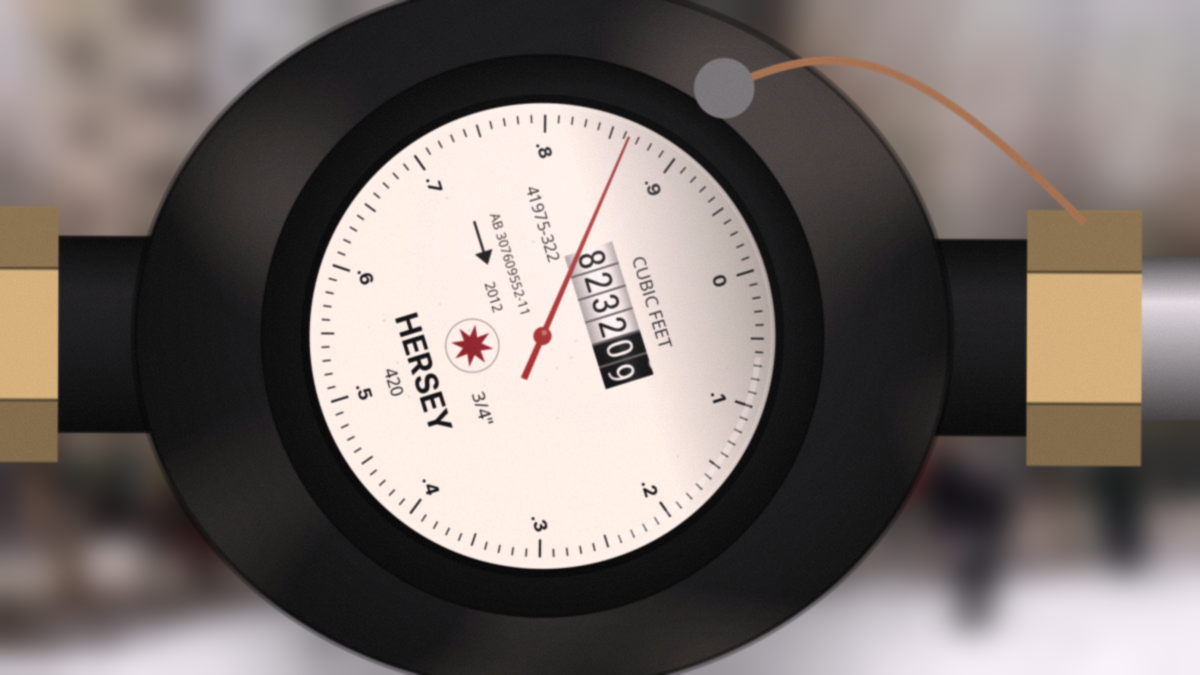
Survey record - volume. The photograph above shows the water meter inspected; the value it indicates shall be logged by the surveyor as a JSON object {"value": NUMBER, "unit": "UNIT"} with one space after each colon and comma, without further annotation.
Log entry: {"value": 823208.86, "unit": "ft³"}
